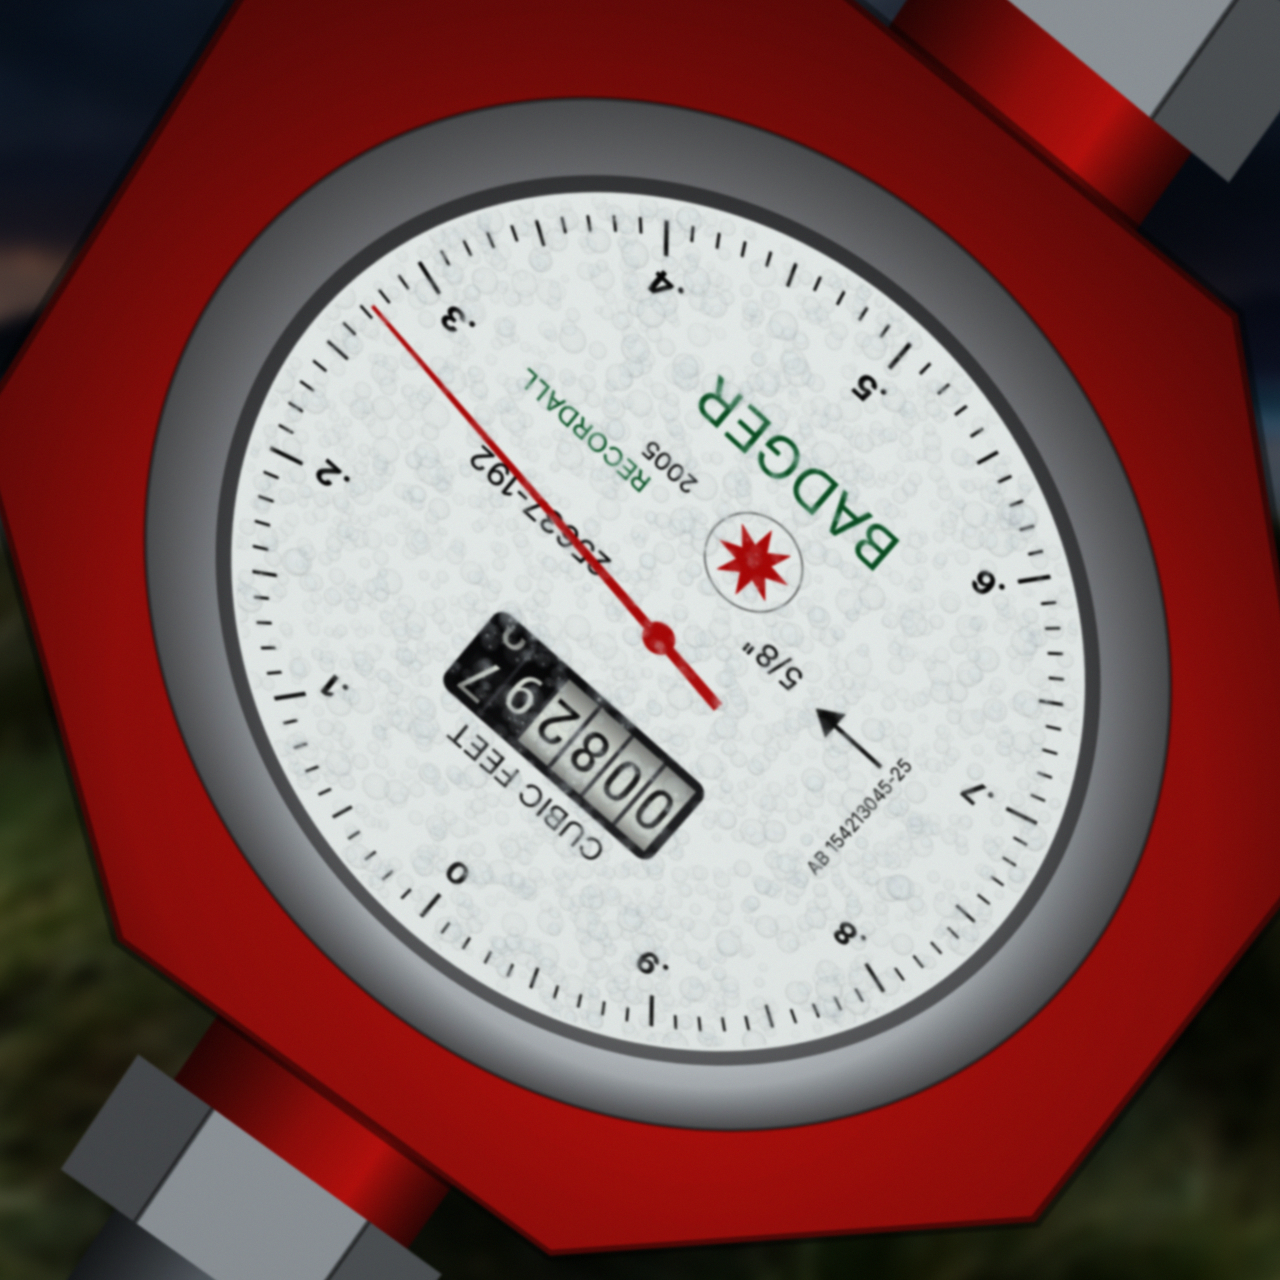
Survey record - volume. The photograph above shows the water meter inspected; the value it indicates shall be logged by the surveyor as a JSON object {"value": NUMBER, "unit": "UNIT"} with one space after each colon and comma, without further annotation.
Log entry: {"value": 8297.27, "unit": "ft³"}
